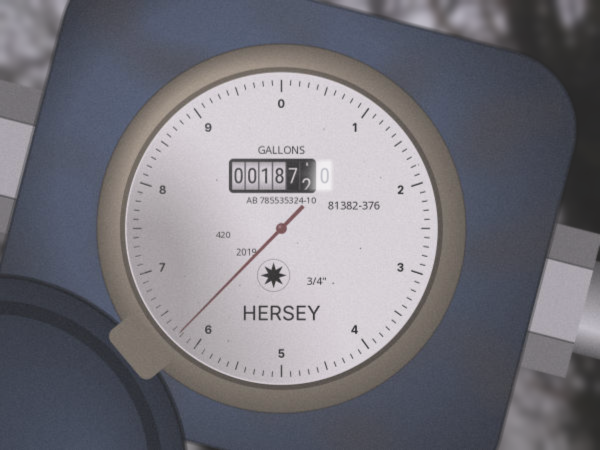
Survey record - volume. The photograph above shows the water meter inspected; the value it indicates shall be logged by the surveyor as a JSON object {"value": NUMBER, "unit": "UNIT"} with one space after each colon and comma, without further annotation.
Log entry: {"value": 18716.2, "unit": "gal"}
